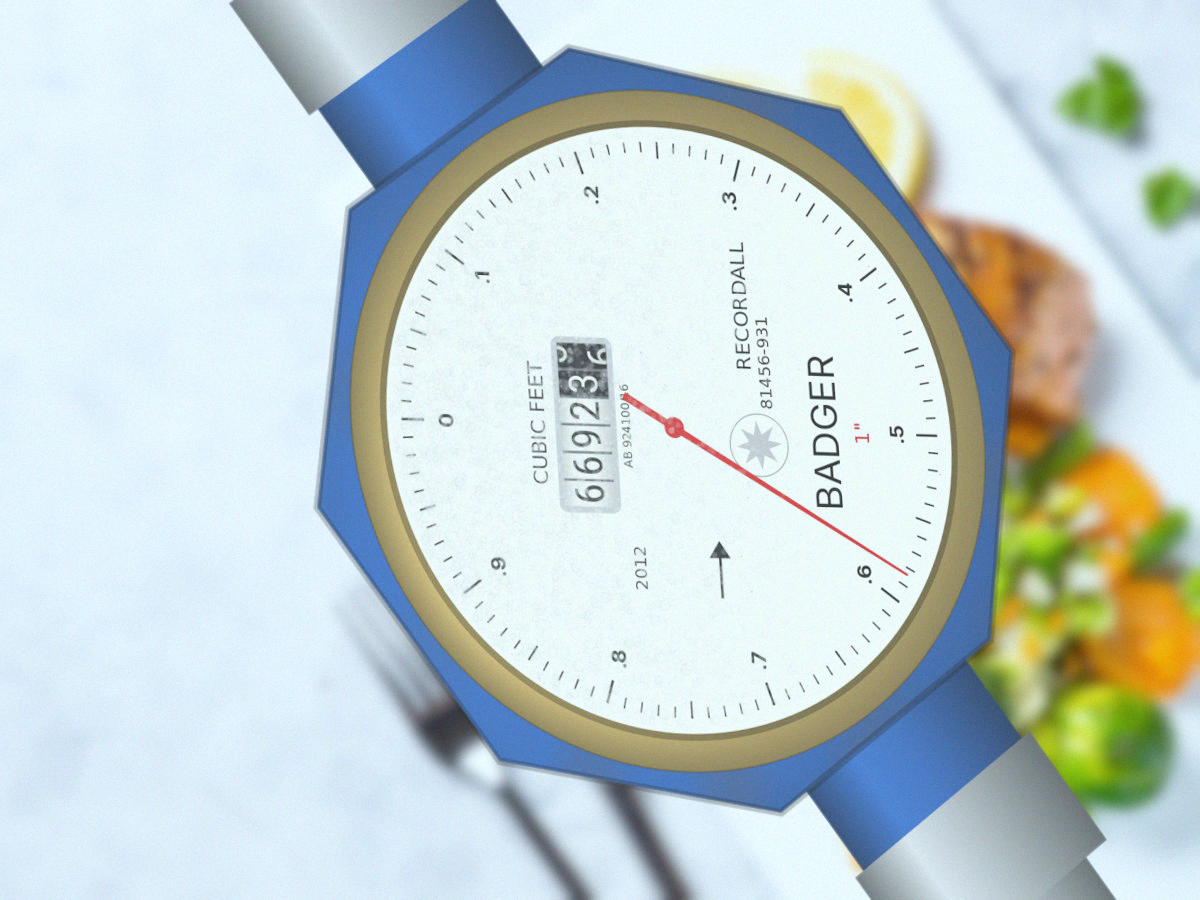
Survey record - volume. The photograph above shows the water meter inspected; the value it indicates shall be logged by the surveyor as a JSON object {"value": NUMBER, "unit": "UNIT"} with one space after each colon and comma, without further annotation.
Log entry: {"value": 669235.58, "unit": "ft³"}
